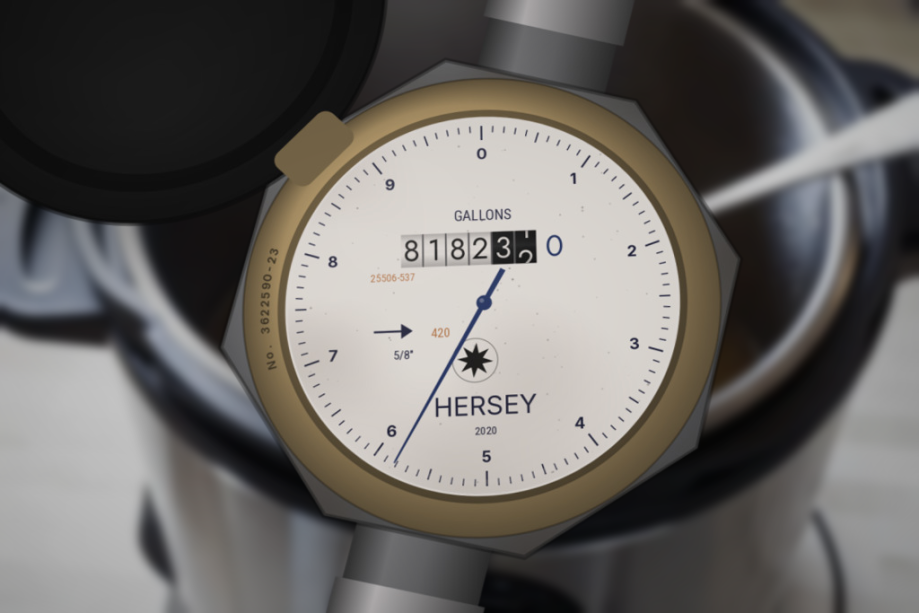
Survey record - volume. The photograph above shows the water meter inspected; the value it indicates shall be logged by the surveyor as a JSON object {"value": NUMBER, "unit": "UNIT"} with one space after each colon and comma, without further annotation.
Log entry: {"value": 8182315.8, "unit": "gal"}
